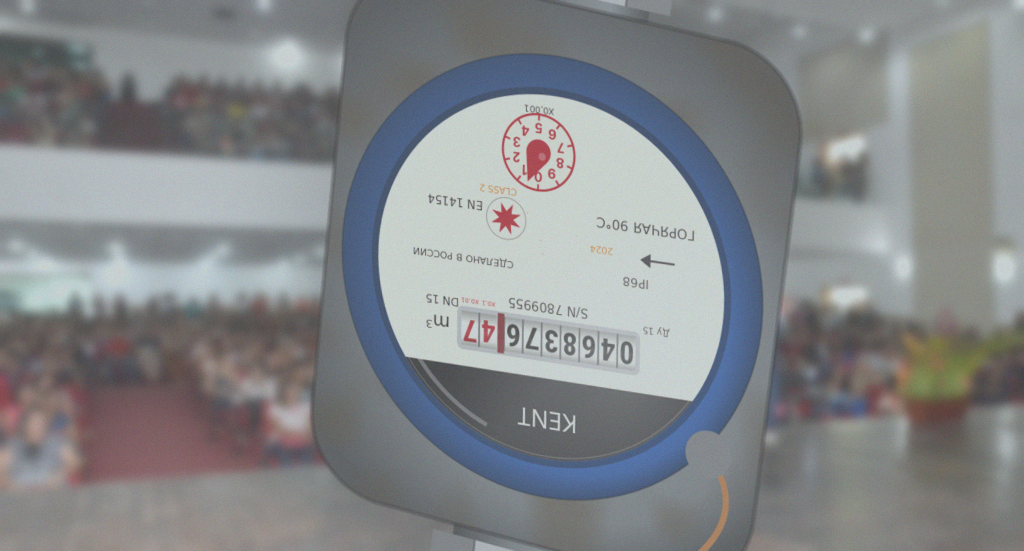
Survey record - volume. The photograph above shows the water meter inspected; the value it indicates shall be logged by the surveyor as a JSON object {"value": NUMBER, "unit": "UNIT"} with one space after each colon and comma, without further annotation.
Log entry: {"value": 468376.470, "unit": "m³"}
